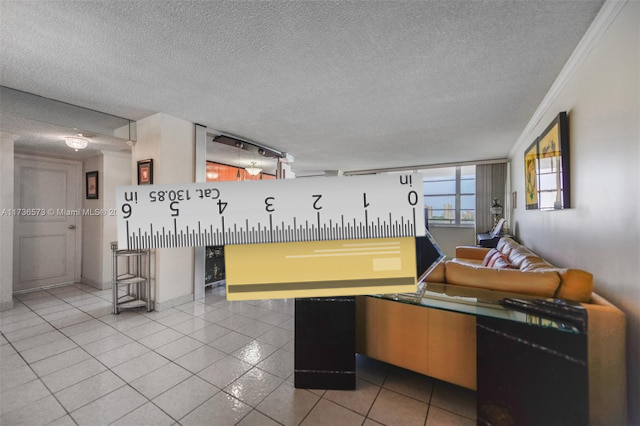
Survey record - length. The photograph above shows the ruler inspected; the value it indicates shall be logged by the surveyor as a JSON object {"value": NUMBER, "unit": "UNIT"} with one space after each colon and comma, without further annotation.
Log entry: {"value": 4, "unit": "in"}
